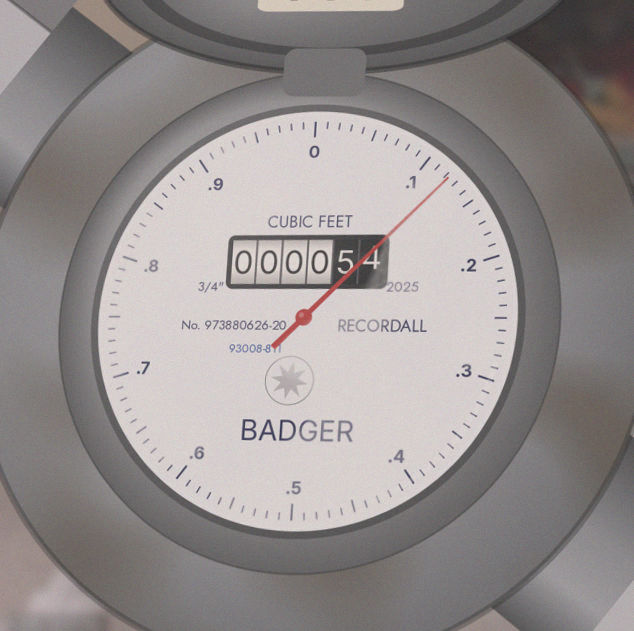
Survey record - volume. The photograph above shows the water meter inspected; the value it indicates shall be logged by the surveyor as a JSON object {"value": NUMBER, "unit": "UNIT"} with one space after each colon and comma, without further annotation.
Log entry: {"value": 54.12, "unit": "ft³"}
